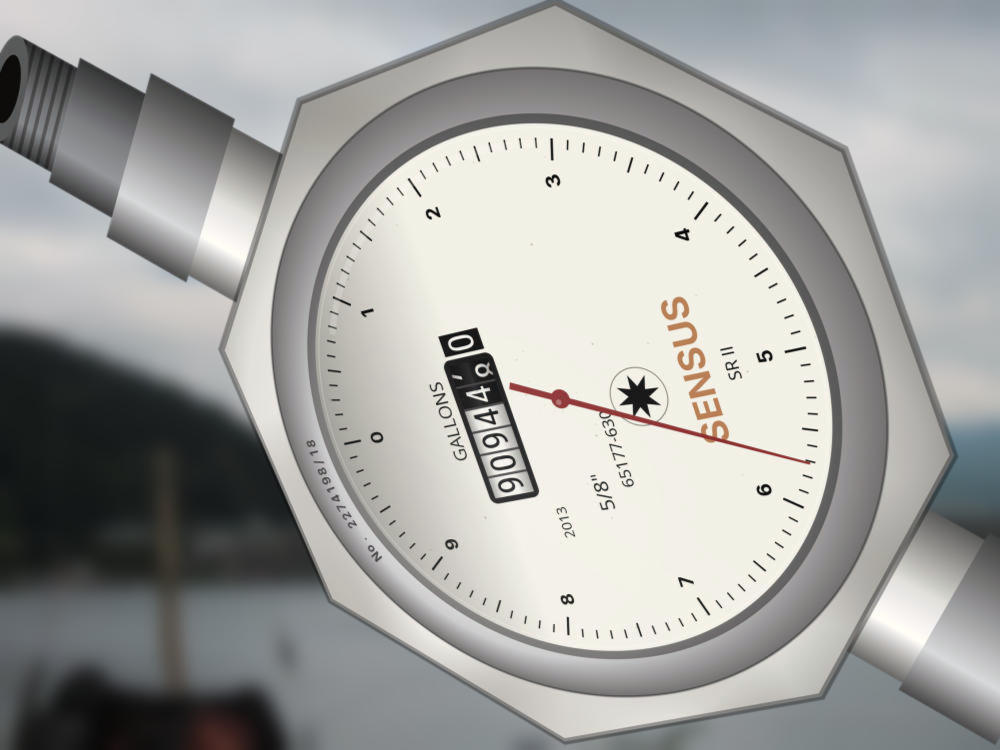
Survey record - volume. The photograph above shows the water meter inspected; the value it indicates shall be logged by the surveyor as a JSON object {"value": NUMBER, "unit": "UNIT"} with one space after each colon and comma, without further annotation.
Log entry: {"value": 9094475.7, "unit": "gal"}
